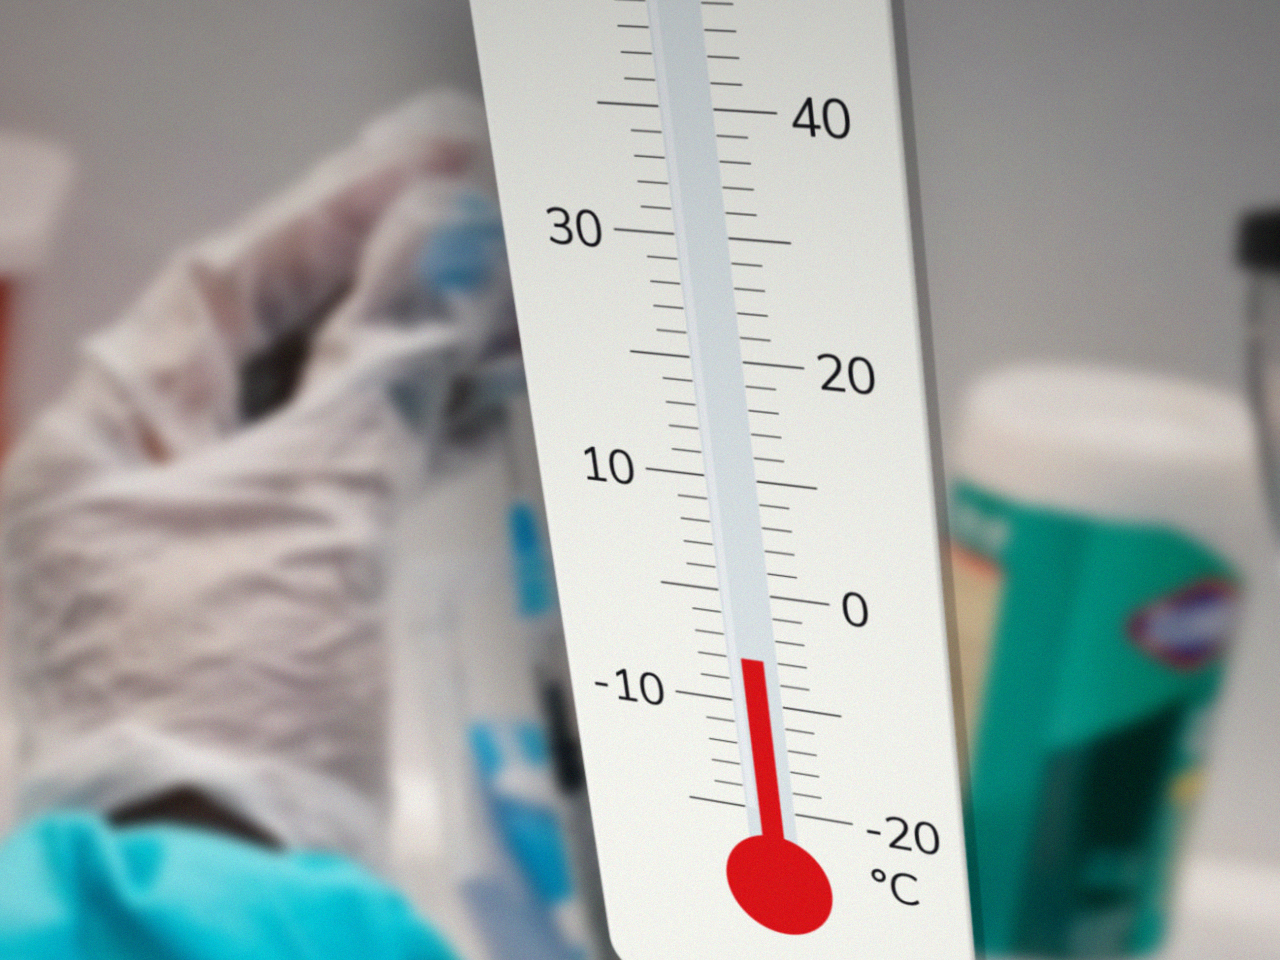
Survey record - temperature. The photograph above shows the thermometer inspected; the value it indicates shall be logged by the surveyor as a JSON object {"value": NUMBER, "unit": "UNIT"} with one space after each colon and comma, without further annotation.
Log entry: {"value": -6, "unit": "°C"}
